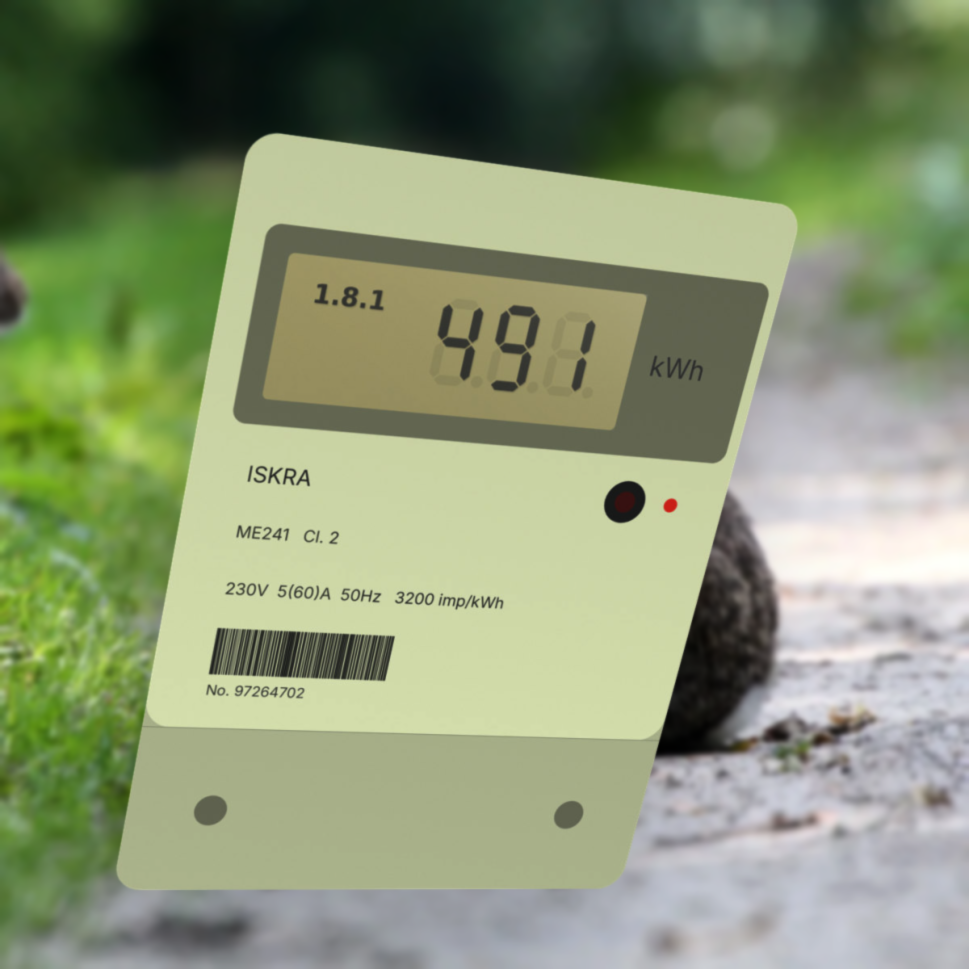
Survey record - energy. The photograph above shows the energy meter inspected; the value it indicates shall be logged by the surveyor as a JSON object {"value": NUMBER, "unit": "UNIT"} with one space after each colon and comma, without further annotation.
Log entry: {"value": 491, "unit": "kWh"}
